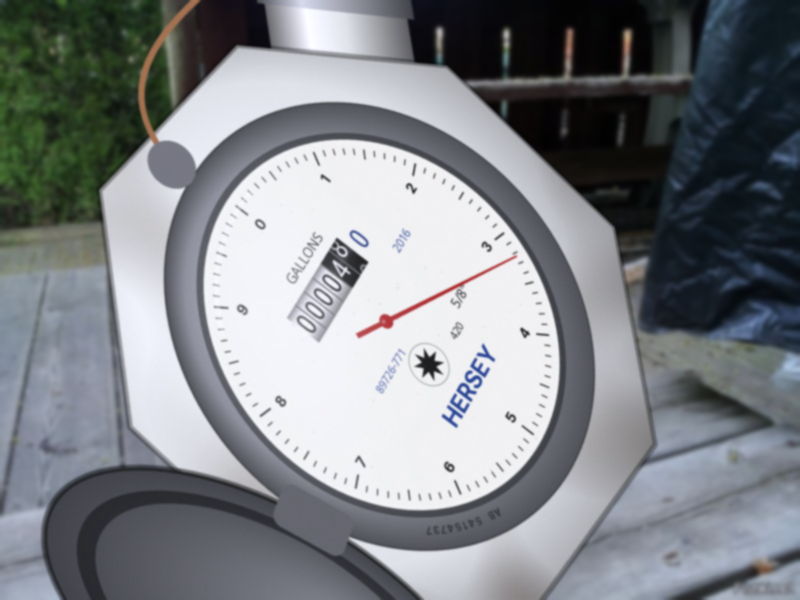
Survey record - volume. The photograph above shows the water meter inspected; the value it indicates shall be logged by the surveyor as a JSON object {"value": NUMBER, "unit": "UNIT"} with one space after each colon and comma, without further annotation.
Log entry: {"value": 483.2, "unit": "gal"}
